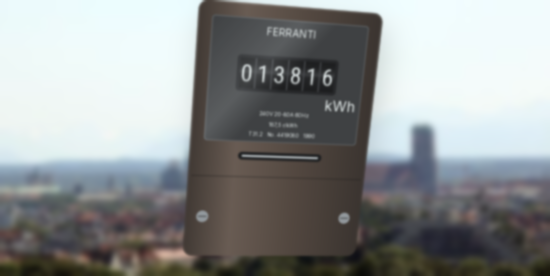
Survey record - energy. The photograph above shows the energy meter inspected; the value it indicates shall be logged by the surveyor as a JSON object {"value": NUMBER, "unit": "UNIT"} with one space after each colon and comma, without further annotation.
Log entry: {"value": 13816, "unit": "kWh"}
